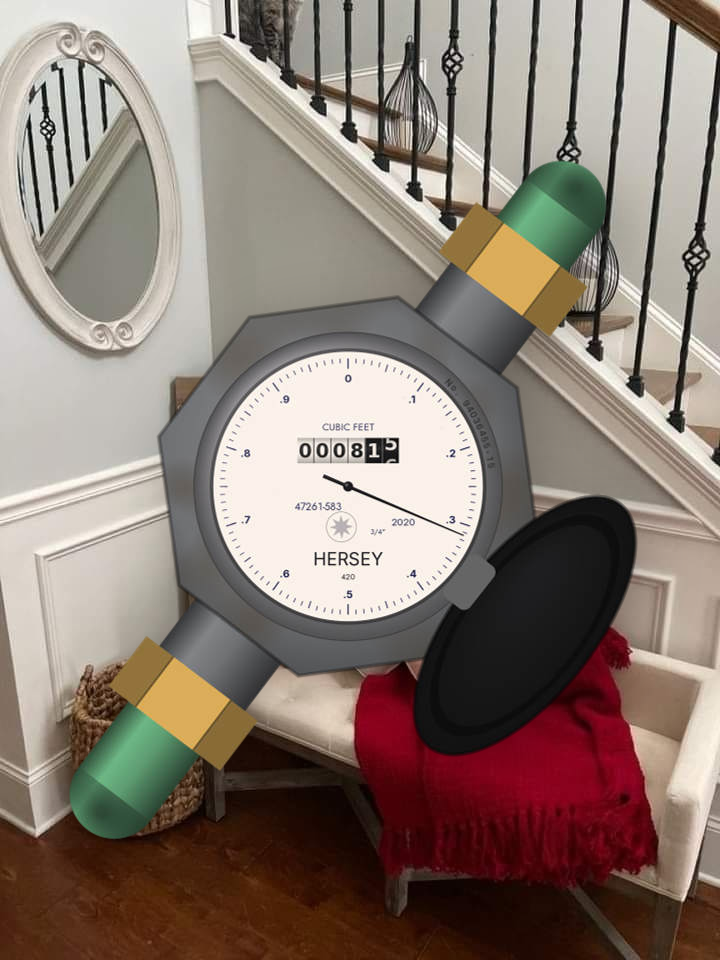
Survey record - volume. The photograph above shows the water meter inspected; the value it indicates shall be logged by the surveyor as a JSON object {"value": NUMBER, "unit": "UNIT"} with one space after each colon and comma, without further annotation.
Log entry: {"value": 815.31, "unit": "ft³"}
